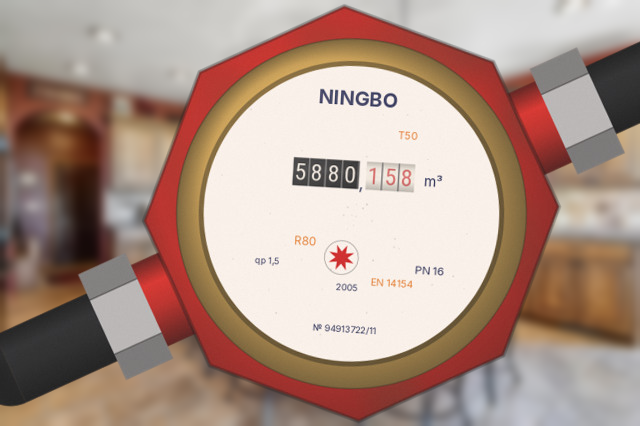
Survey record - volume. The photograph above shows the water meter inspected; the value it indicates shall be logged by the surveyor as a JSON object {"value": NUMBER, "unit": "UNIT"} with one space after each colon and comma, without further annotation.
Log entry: {"value": 5880.158, "unit": "m³"}
